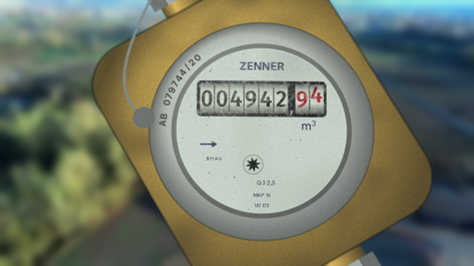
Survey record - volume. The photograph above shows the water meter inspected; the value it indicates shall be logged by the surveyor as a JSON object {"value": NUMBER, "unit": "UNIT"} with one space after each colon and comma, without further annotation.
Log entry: {"value": 4942.94, "unit": "m³"}
